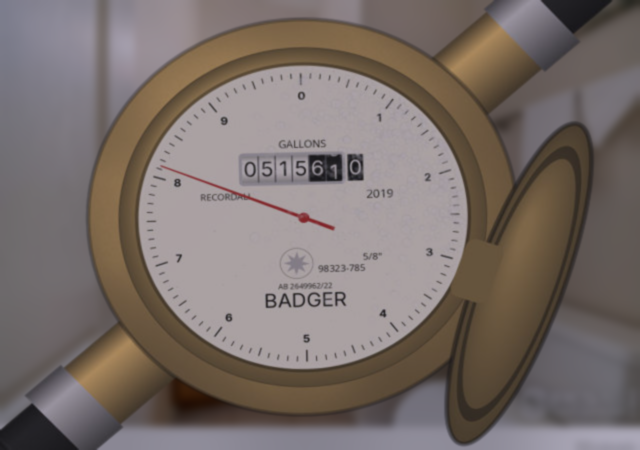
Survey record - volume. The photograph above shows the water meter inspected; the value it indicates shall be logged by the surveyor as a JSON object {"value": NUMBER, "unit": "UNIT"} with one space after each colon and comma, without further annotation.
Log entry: {"value": 515608.1, "unit": "gal"}
